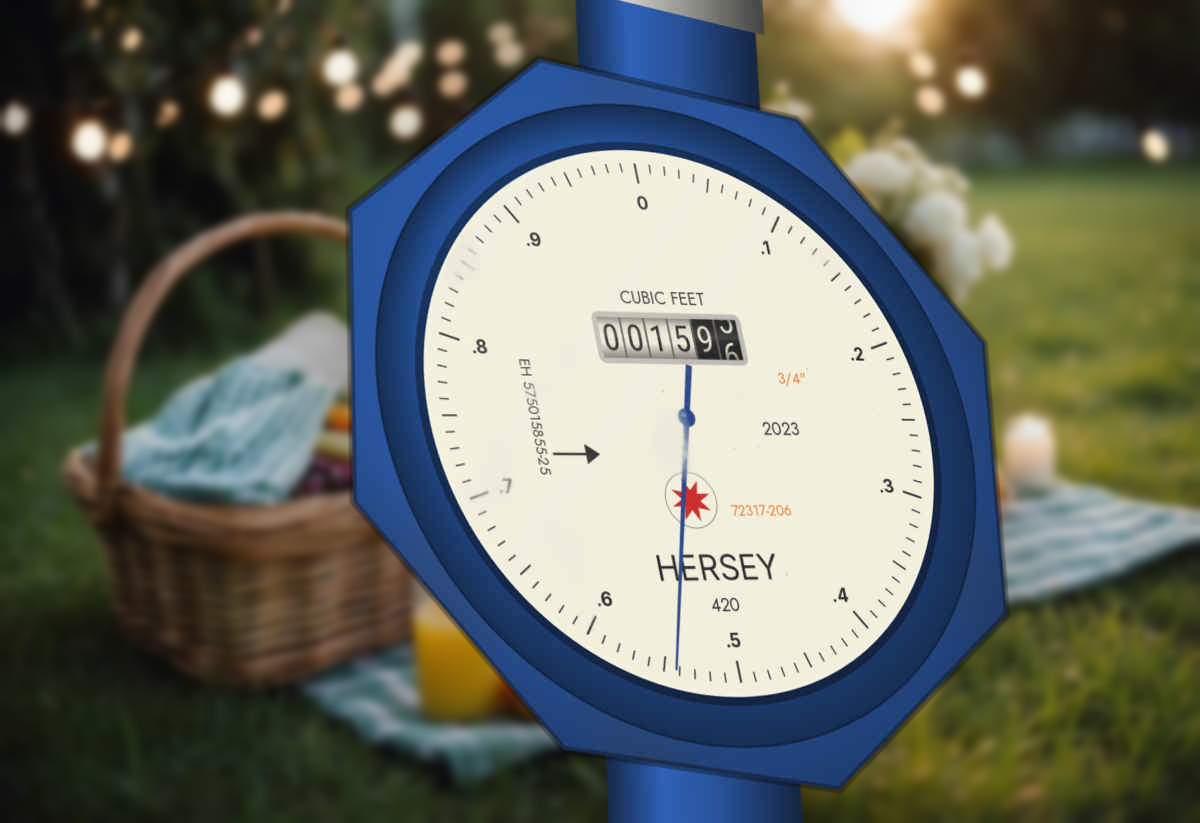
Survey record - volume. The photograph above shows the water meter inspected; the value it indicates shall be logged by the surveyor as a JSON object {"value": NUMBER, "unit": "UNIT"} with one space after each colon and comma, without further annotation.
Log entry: {"value": 1595.54, "unit": "ft³"}
